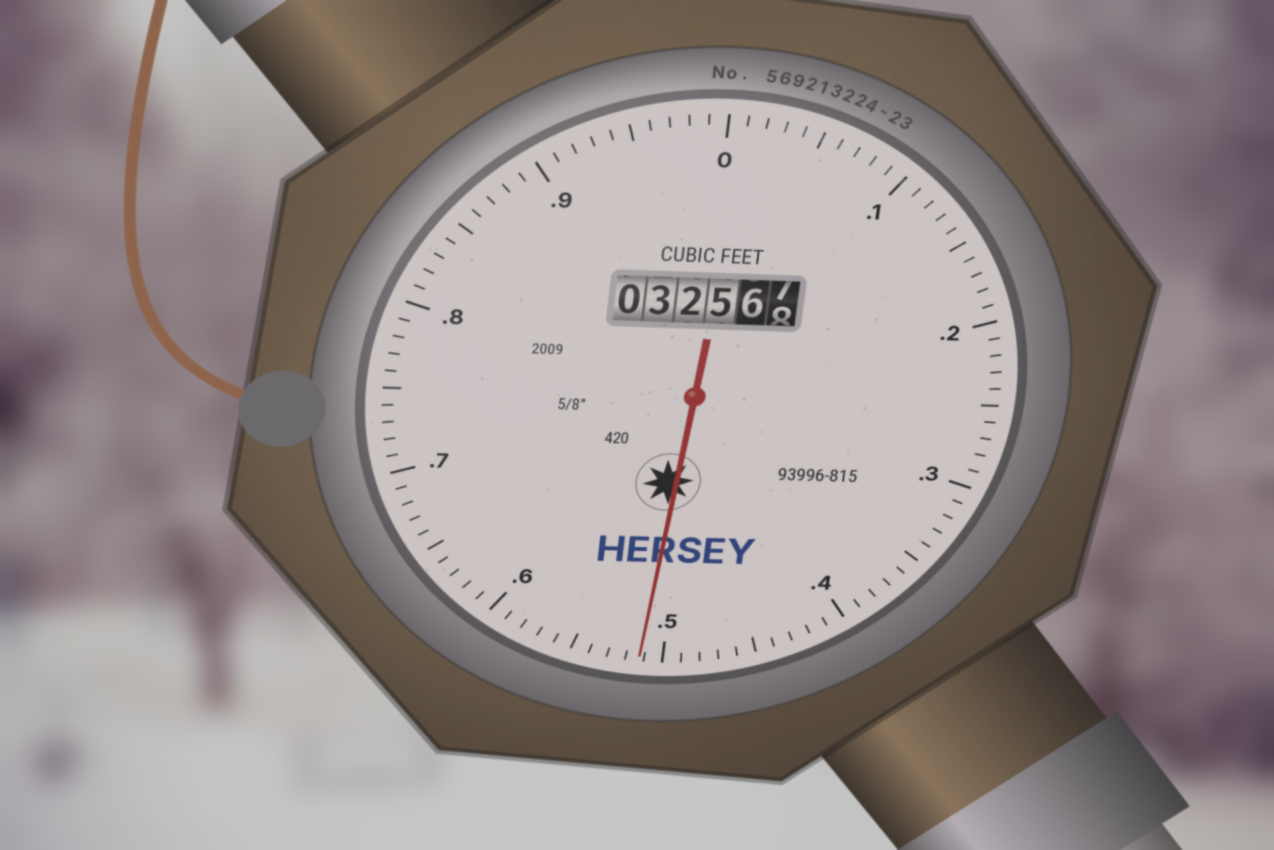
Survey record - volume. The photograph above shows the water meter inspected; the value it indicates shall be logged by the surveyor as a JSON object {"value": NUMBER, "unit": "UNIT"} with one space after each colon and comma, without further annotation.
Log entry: {"value": 32567.51, "unit": "ft³"}
